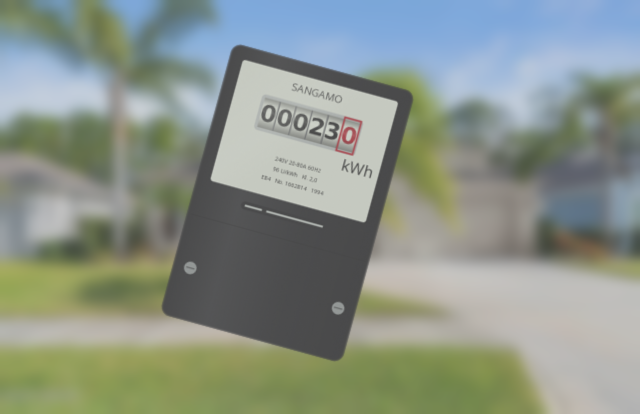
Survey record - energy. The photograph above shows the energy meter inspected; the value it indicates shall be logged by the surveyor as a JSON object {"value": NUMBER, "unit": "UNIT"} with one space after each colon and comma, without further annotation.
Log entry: {"value": 23.0, "unit": "kWh"}
